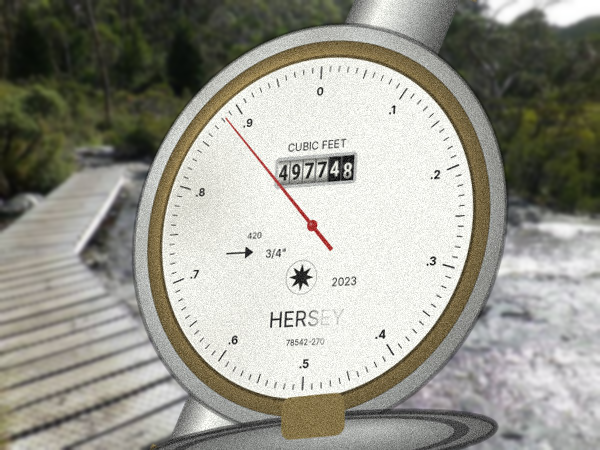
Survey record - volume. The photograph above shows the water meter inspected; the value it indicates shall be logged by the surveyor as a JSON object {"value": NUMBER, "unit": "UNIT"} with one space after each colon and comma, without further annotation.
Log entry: {"value": 497747.88, "unit": "ft³"}
